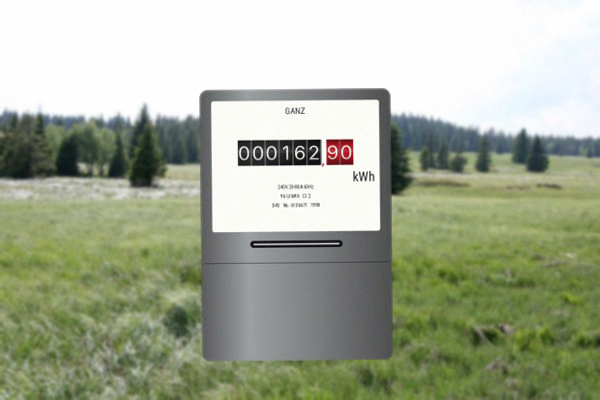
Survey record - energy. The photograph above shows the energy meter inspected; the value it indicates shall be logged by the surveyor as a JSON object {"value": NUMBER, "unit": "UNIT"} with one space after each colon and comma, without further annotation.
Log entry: {"value": 162.90, "unit": "kWh"}
